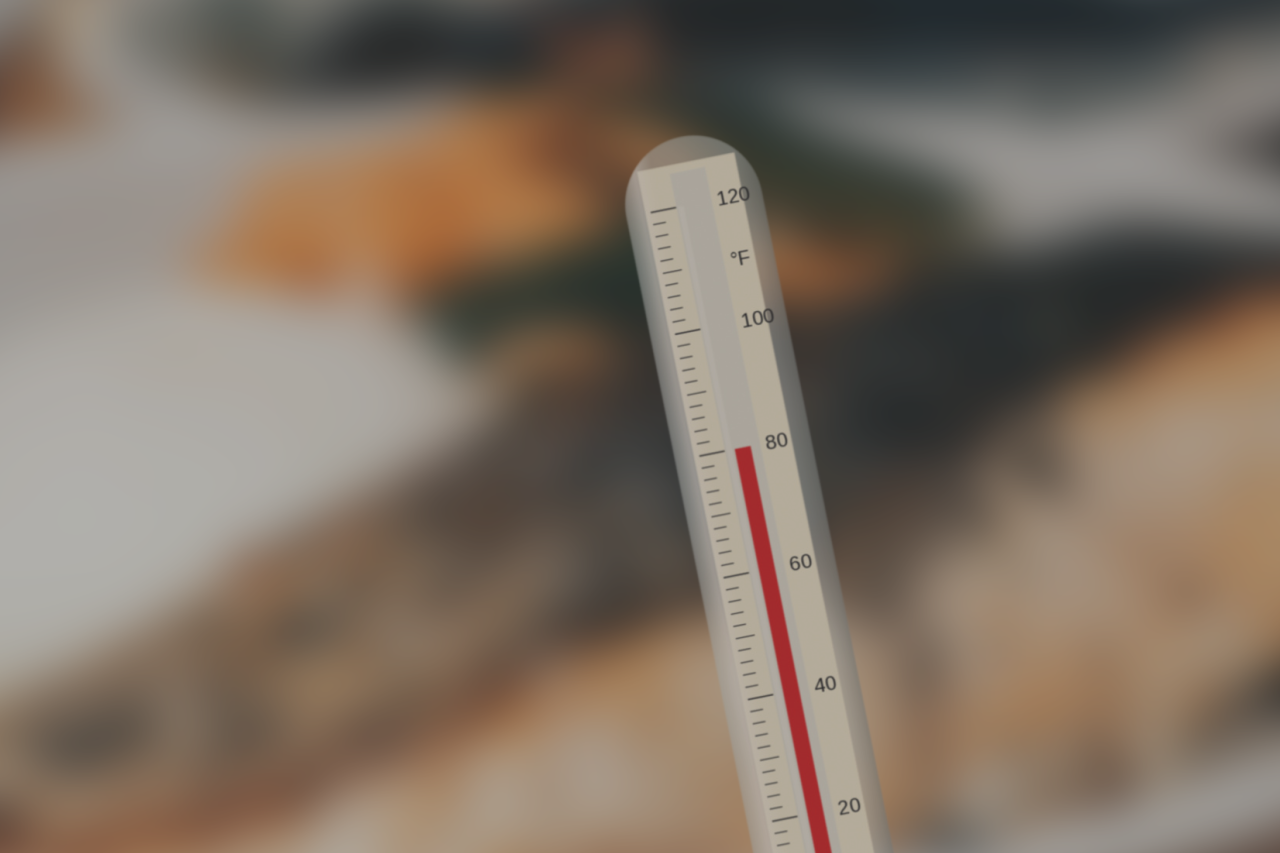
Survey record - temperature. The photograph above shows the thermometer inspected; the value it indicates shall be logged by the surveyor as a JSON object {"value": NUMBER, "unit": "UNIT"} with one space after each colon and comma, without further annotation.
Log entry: {"value": 80, "unit": "°F"}
